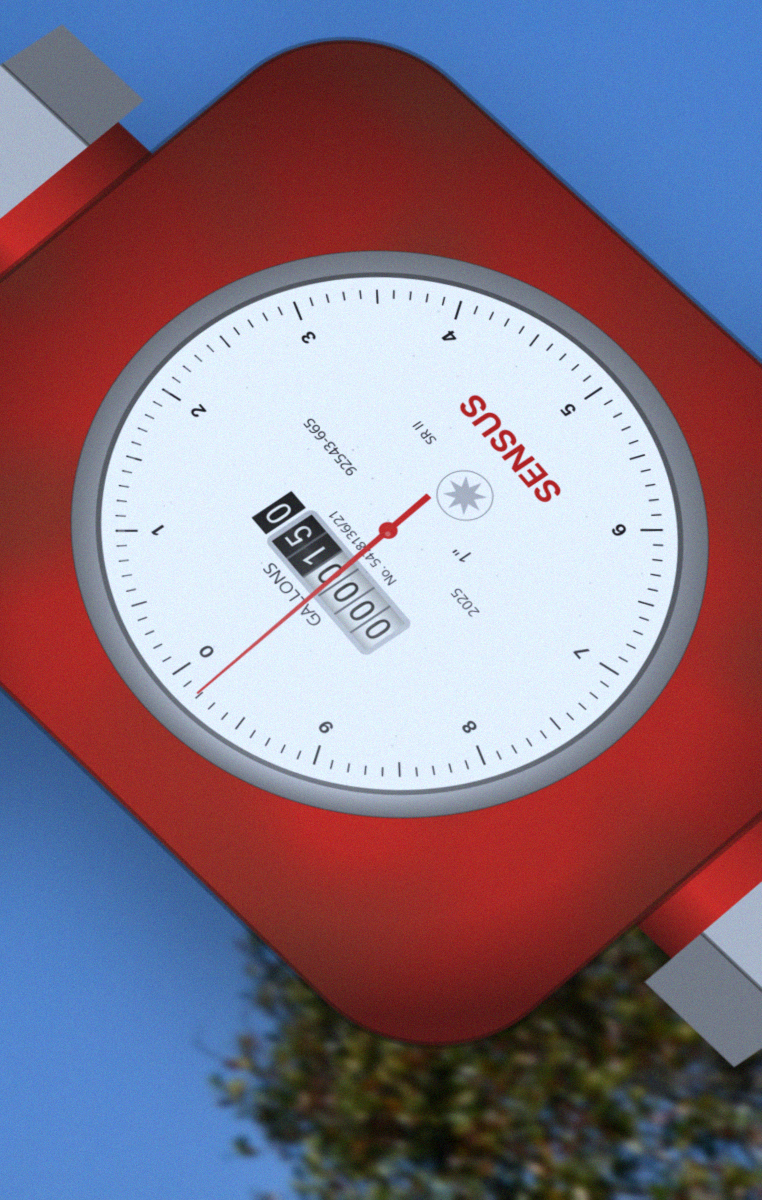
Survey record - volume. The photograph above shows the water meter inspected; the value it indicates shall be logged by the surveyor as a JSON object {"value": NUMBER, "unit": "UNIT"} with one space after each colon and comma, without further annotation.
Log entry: {"value": 149.8, "unit": "gal"}
